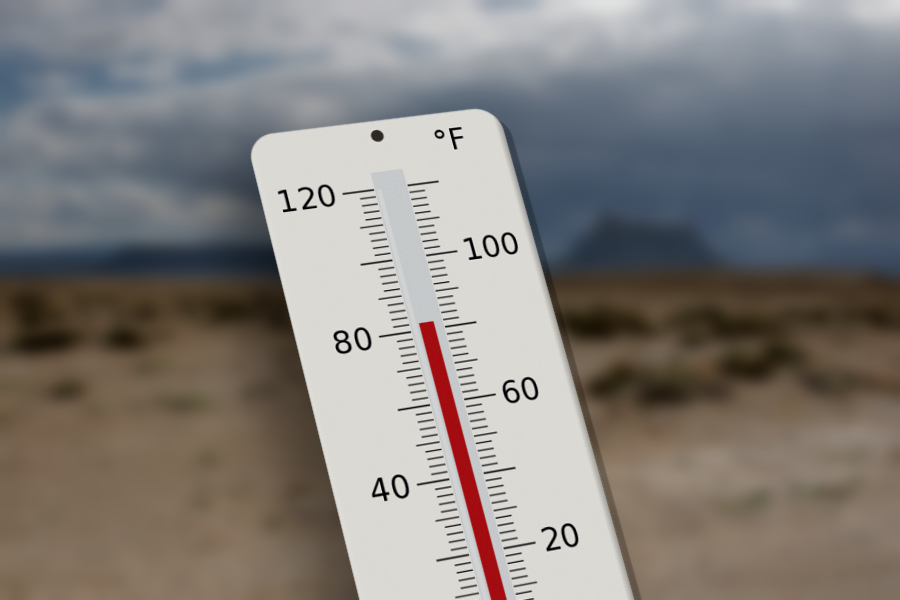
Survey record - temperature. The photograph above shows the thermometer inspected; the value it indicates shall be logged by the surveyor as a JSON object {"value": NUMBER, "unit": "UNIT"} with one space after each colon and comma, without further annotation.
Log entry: {"value": 82, "unit": "°F"}
